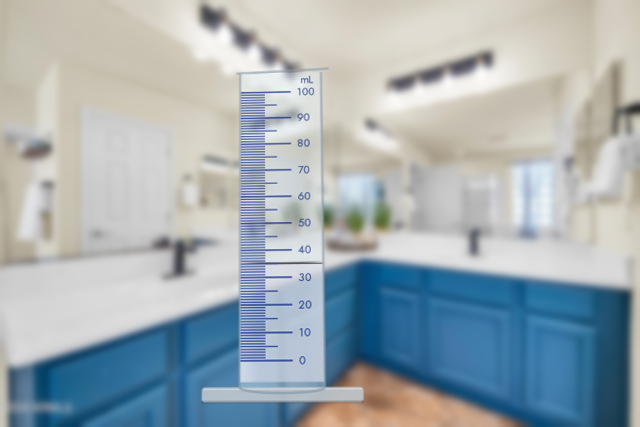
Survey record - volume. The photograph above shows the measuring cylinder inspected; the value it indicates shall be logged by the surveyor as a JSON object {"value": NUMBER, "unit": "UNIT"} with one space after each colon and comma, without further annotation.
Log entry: {"value": 35, "unit": "mL"}
